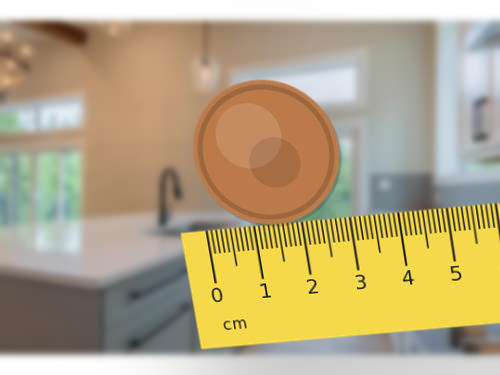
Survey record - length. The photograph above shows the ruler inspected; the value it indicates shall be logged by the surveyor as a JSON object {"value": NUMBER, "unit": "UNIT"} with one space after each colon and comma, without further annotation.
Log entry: {"value": 3, "unit": "cm"}
